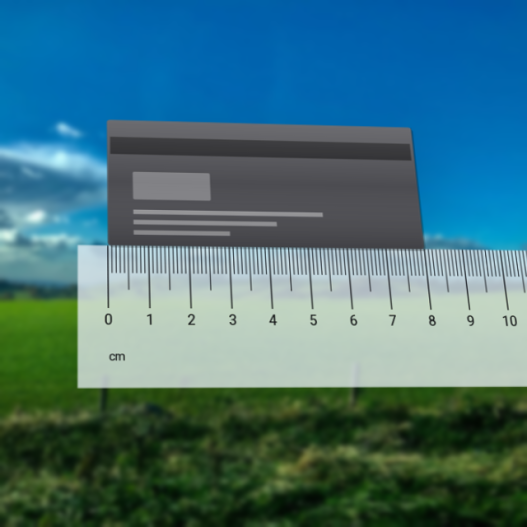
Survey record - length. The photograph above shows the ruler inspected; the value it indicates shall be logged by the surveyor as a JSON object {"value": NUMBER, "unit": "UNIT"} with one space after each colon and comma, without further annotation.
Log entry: {"value": 8, "unit": "cm"}
